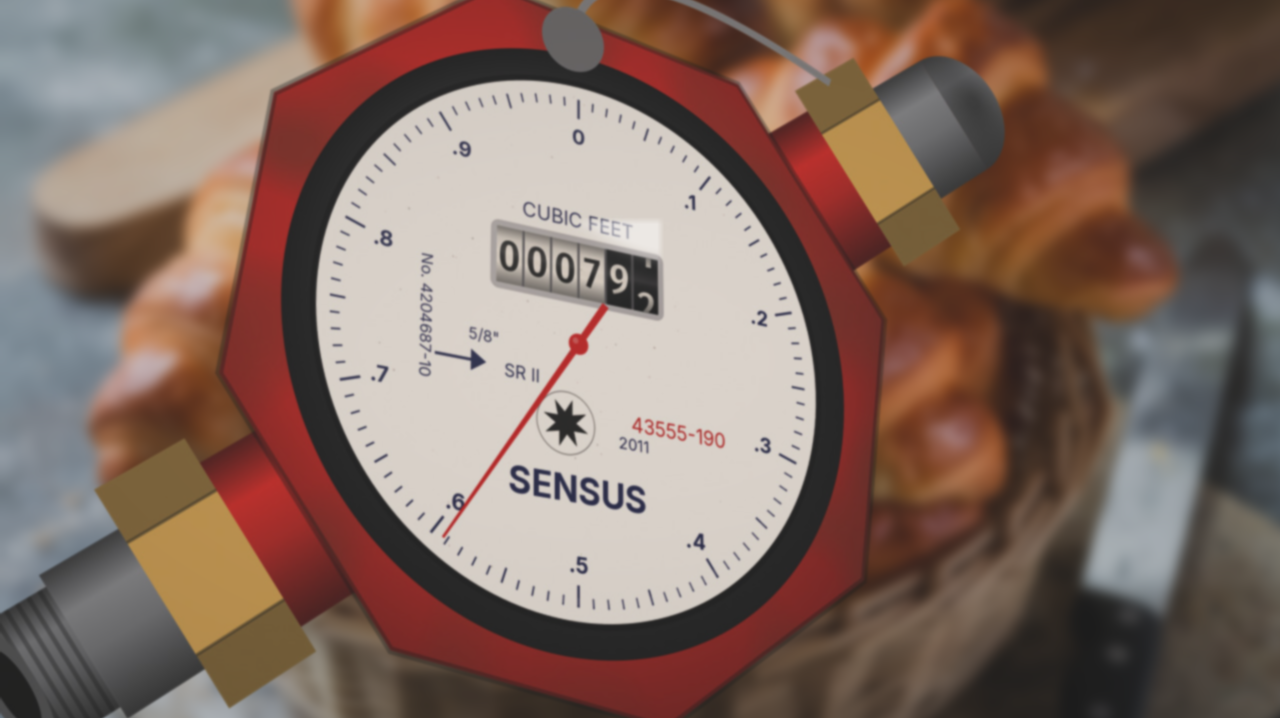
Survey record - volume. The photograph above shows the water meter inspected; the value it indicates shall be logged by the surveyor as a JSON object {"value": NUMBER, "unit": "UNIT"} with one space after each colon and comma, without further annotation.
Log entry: {"value": 791.59, "unit": "ft³"}
